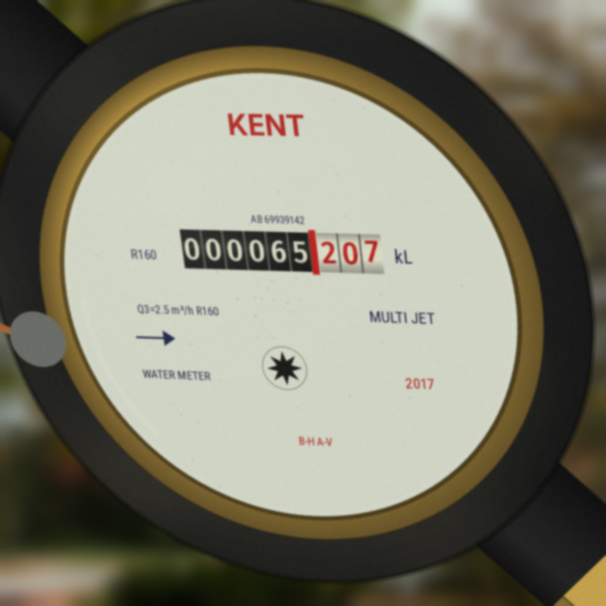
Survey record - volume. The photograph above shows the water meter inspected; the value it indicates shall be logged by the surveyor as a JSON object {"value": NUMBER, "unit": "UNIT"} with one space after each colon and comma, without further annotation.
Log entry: {"value": 65.207, "unit": "kL"}
